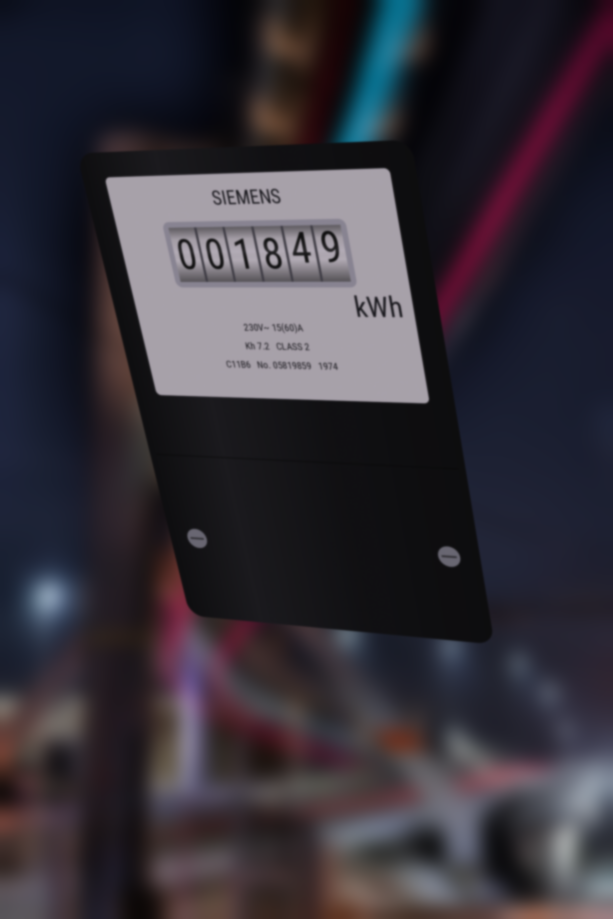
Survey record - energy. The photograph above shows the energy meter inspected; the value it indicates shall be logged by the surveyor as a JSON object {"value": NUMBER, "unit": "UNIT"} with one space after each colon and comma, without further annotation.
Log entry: {"value": 1849, "unit": "kWh"}
